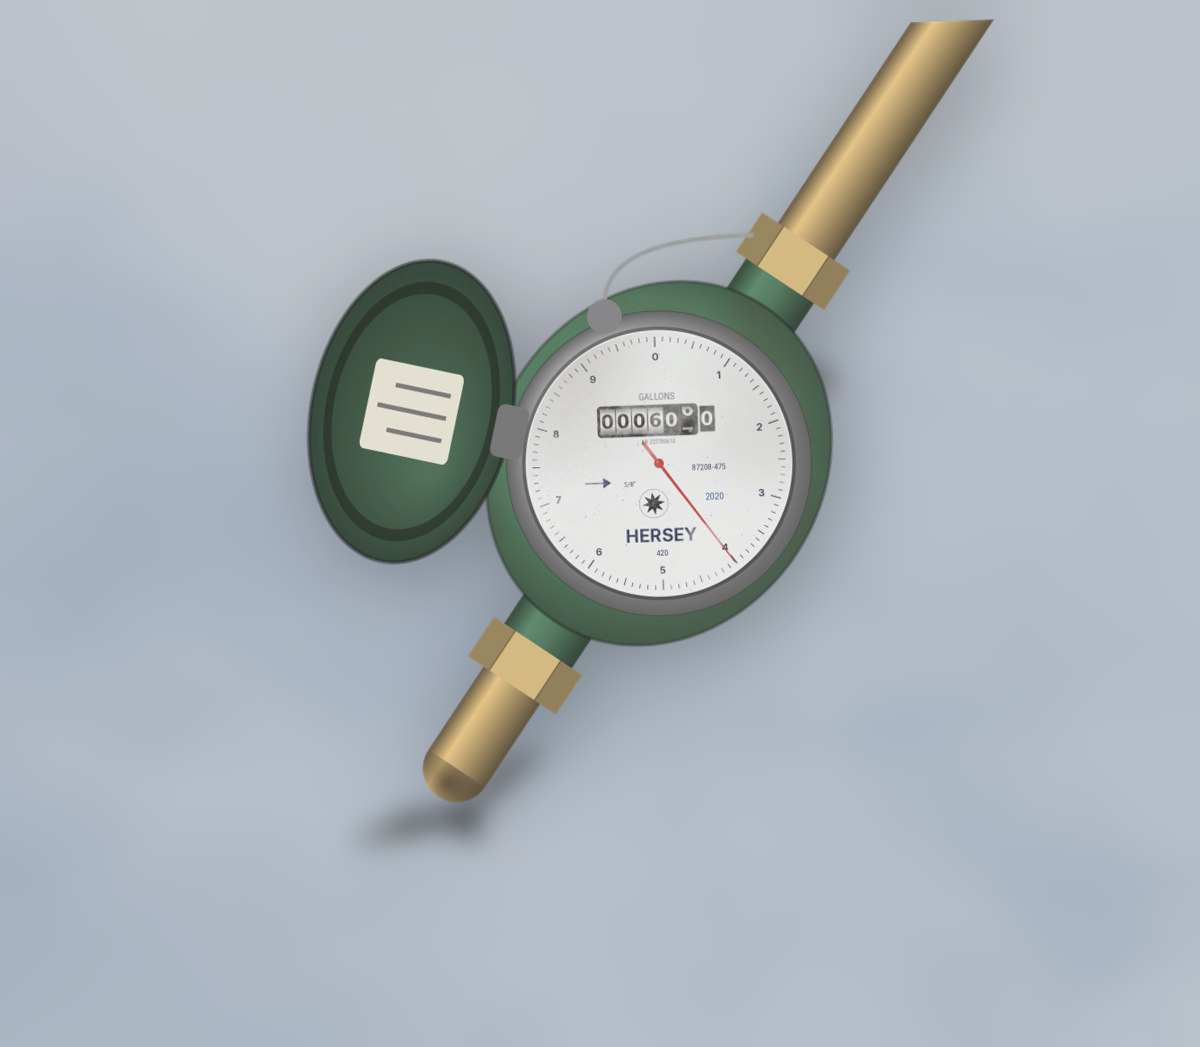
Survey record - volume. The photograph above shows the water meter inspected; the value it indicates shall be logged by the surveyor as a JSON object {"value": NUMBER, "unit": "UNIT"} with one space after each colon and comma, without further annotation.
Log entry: {"value": 6064.0, "unit": "gal"}
